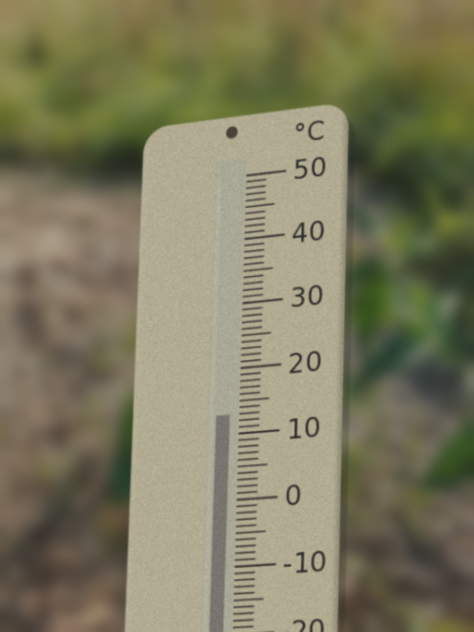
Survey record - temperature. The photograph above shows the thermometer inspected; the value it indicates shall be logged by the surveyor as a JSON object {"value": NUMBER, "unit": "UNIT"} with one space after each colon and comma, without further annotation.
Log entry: {"value": 13, "unit": "°C"}
